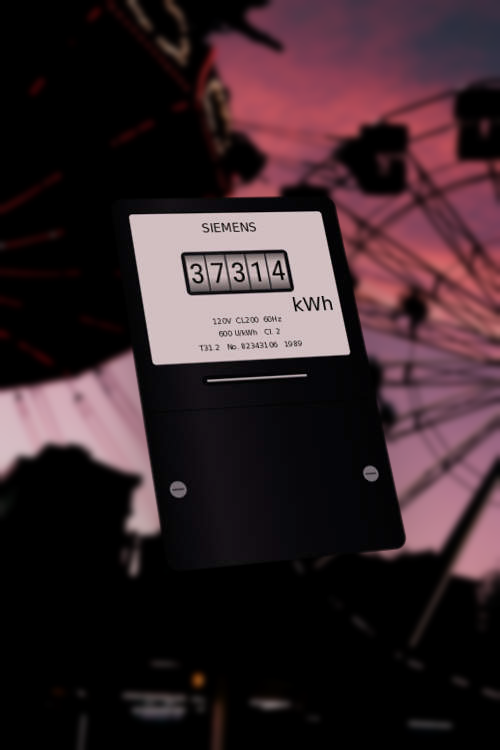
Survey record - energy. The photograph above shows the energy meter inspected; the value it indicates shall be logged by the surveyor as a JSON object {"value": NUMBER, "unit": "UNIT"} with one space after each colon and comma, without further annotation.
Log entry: {"value": 37314, "unit": "kWh"}
